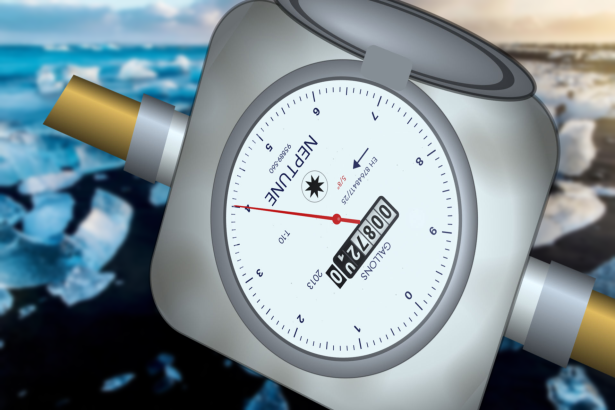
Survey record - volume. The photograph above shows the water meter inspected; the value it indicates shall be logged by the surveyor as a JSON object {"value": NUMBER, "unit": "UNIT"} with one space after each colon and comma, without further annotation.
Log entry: {"value": 87204.0, "unit": "gal"}
